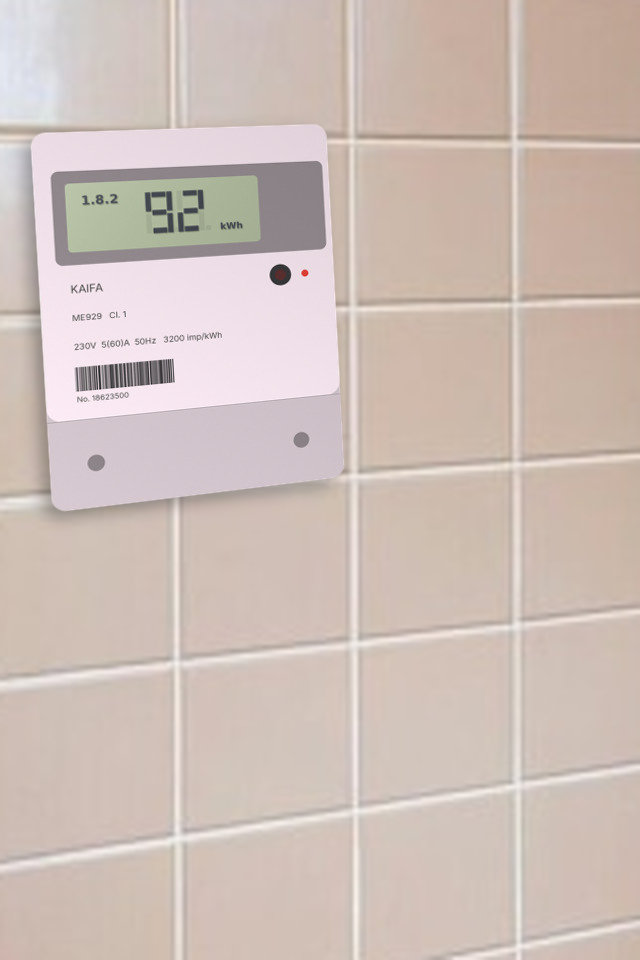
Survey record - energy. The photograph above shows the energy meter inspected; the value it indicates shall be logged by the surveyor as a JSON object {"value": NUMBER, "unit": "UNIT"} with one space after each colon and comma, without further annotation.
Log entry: {"value": 92, "unit": "kWh"}
